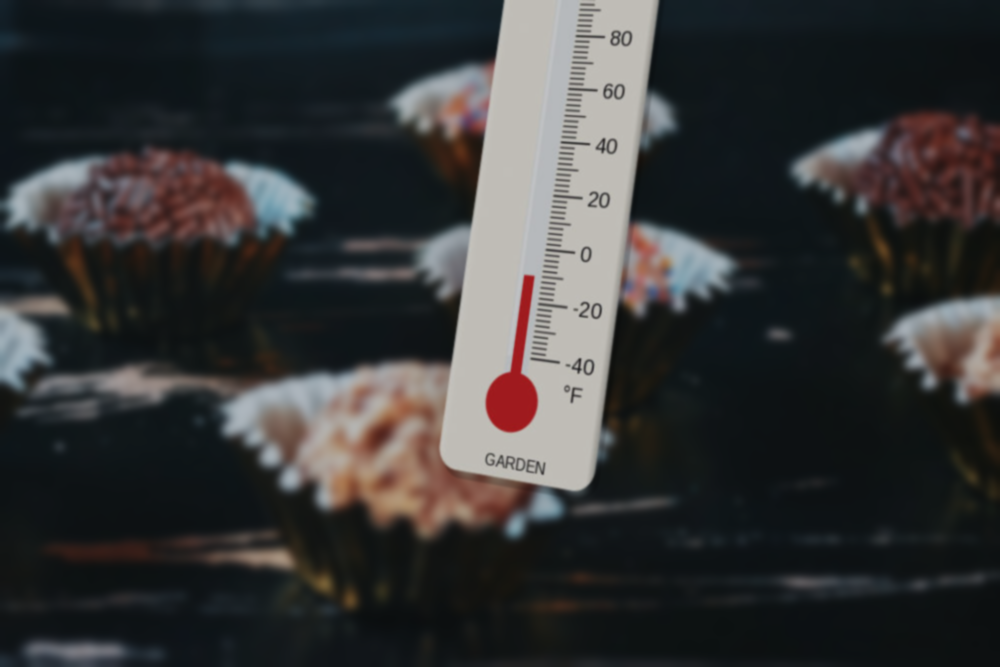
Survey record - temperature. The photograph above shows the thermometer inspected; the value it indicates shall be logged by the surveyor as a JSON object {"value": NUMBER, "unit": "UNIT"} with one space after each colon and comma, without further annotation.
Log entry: {"value": -10, "unit": "°F"}
